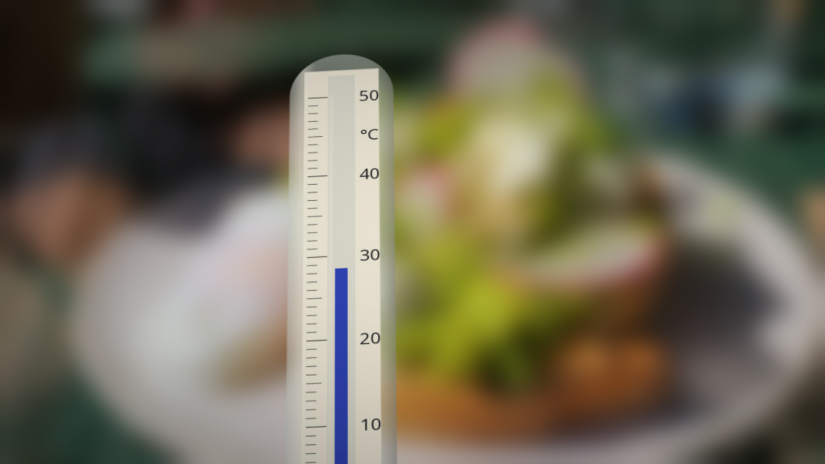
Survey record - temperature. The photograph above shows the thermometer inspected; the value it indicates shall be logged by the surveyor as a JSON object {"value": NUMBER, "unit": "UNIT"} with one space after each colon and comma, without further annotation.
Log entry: {"value": 28.5, "unit": "°C"}
